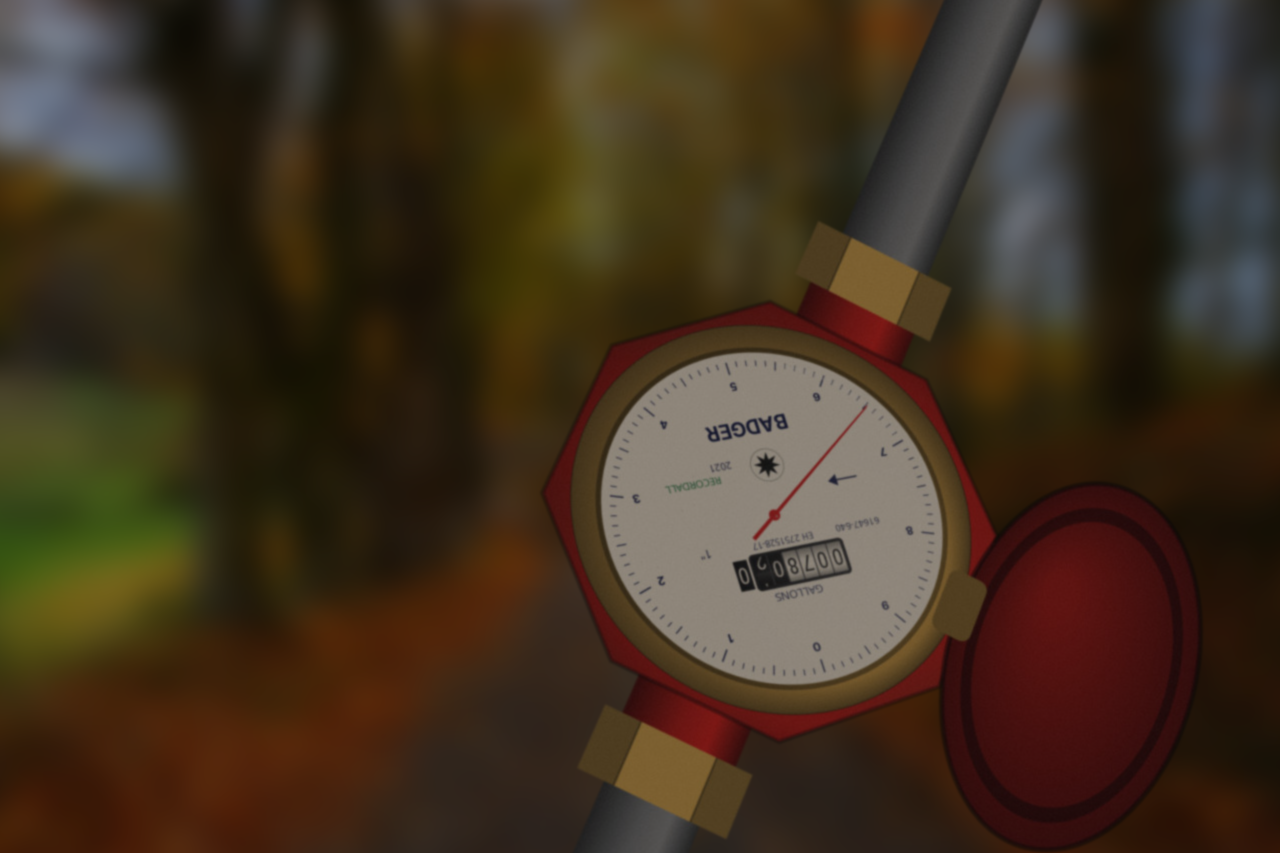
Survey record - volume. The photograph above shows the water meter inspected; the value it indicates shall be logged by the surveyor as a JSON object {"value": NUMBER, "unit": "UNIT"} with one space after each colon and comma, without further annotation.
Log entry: {"value": 78016.5, "unit": "gal"}
